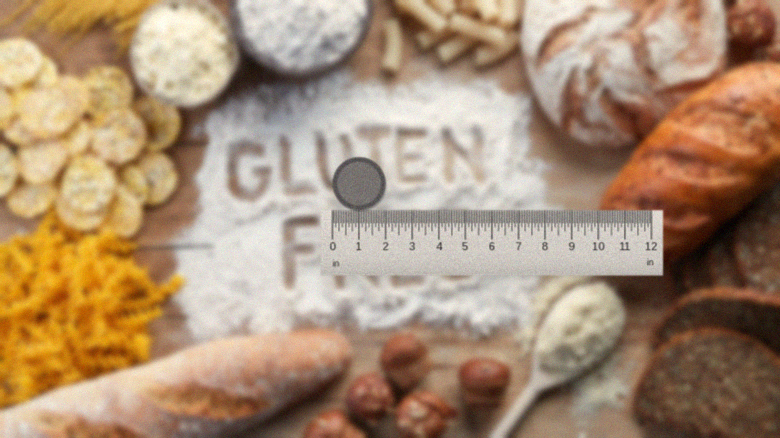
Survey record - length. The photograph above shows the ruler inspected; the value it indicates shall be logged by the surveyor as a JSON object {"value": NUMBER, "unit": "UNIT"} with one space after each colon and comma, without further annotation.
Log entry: {"value": 2, "unit": "in"}
